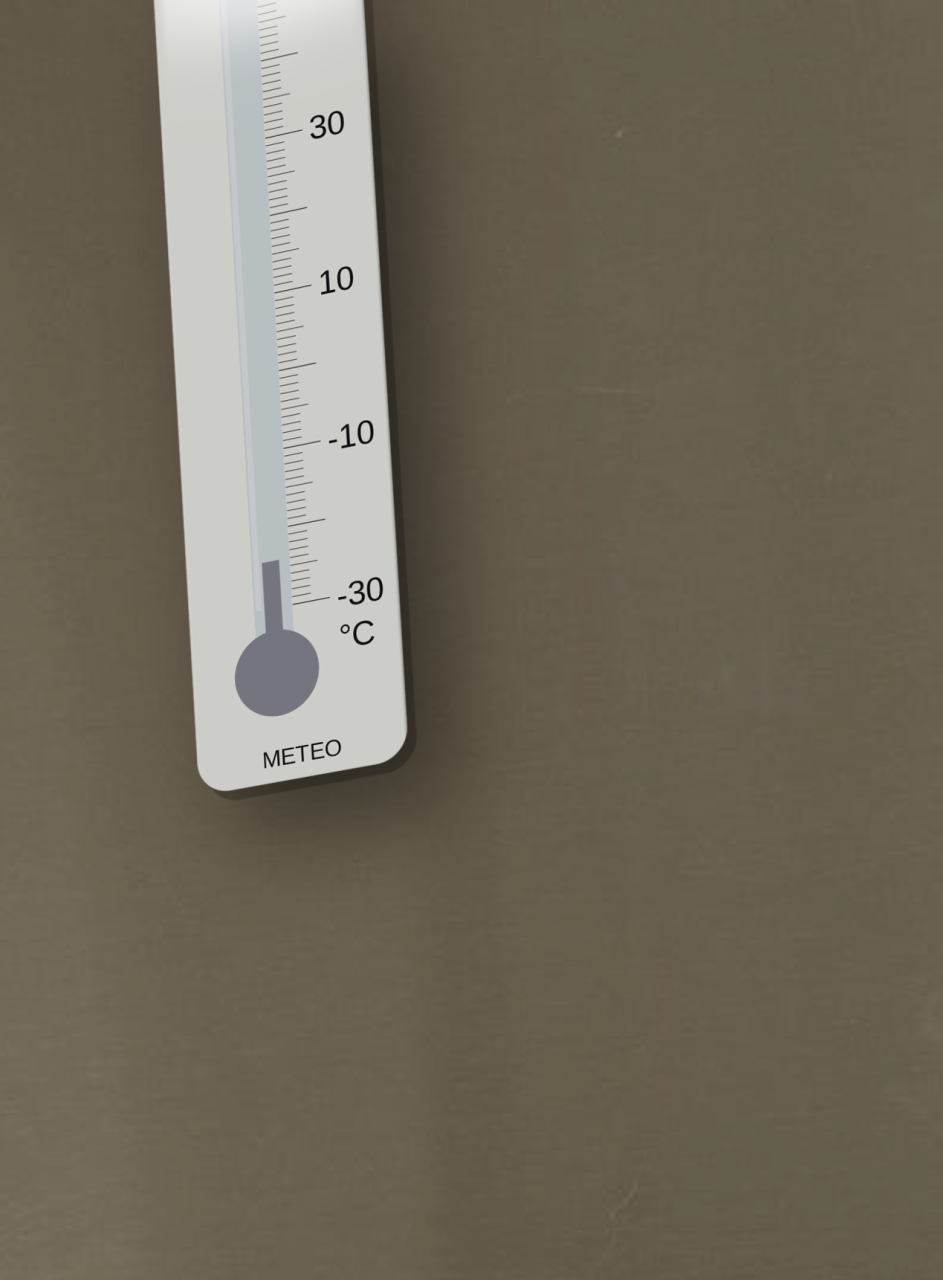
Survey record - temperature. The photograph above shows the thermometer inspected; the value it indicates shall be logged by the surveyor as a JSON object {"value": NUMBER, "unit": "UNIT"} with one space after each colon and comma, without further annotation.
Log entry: {"value": -24, "unit": "°C"}
